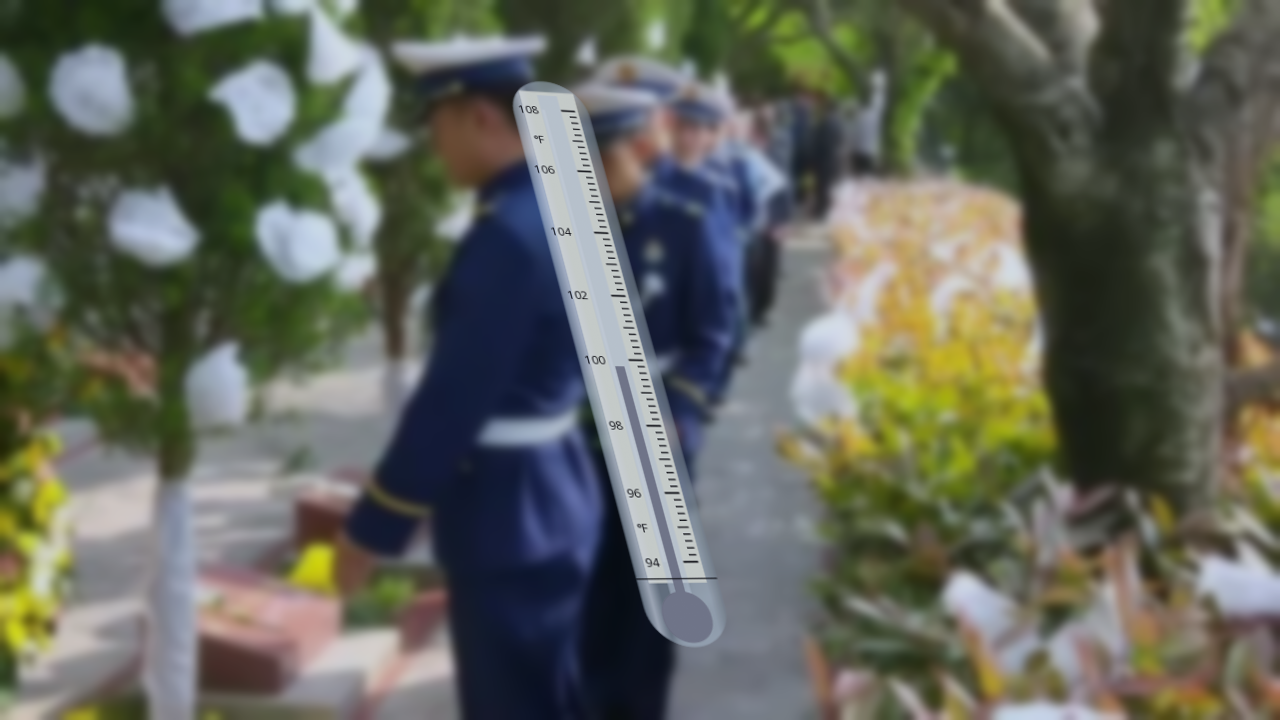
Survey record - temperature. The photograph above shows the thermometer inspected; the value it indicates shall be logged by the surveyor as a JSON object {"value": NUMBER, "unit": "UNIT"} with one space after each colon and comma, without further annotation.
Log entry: {"value": 99.8, "unit": "°F"}
